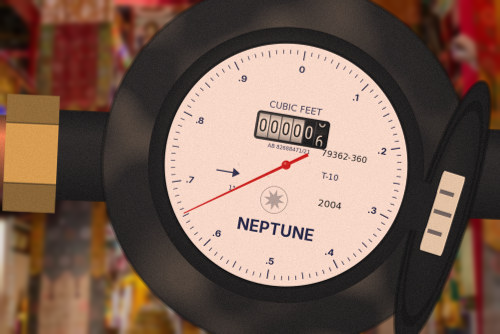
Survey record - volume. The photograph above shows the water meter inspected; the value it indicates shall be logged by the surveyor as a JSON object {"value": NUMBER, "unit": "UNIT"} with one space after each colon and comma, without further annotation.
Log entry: {"value": 5.65, "unit": "ft³"}
